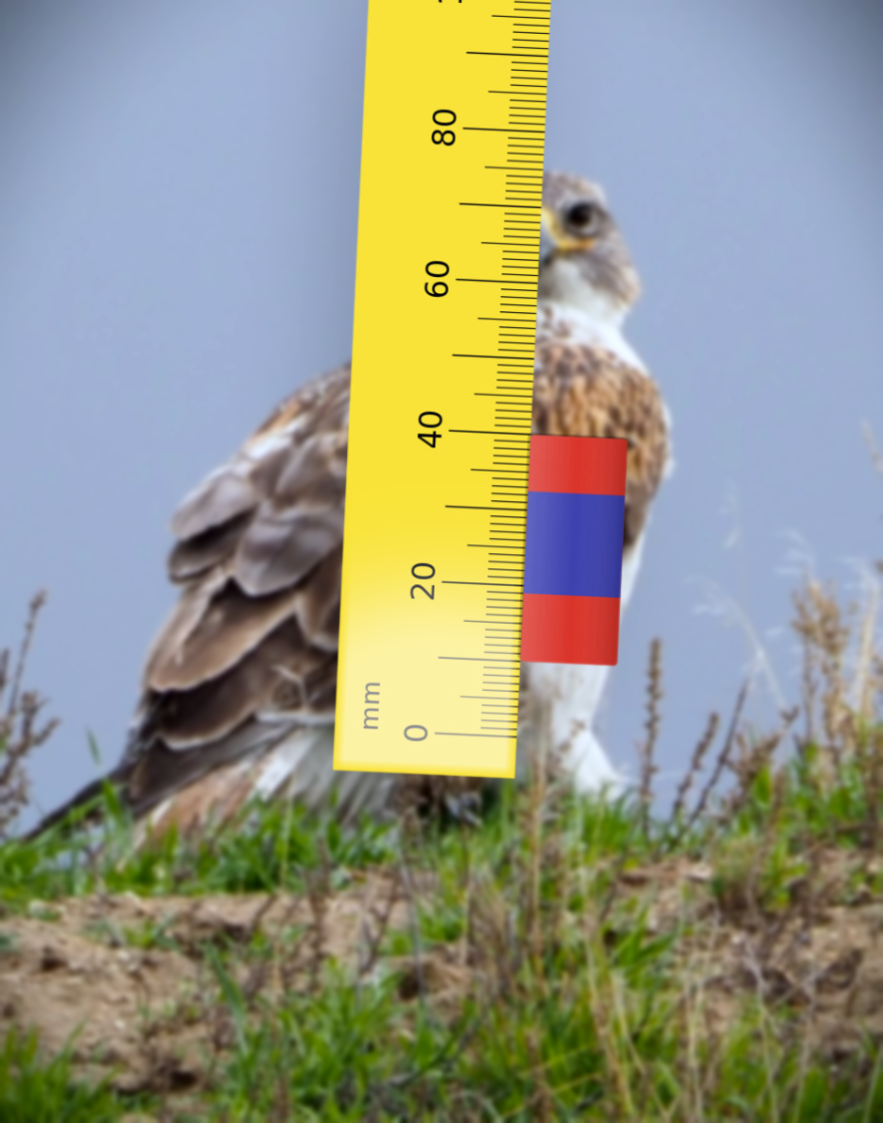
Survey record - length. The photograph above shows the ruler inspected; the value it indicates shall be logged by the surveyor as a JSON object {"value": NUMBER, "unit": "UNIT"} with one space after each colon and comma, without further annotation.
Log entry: {"value": 30, "unit": "mm"}
